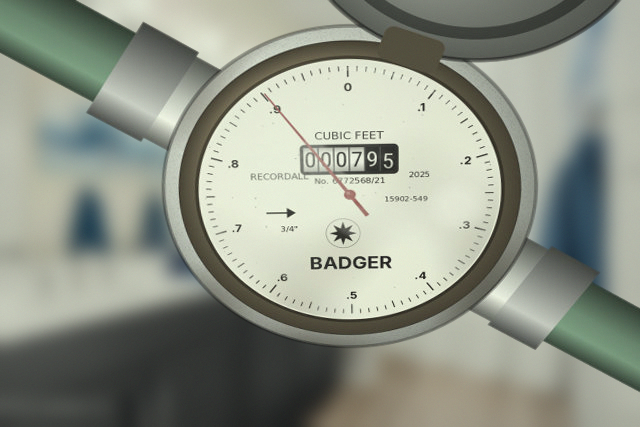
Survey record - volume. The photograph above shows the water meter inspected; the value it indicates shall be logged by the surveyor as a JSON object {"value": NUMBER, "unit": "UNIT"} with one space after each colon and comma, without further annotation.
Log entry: {"value": 794.90, "unit": "ft³"}
